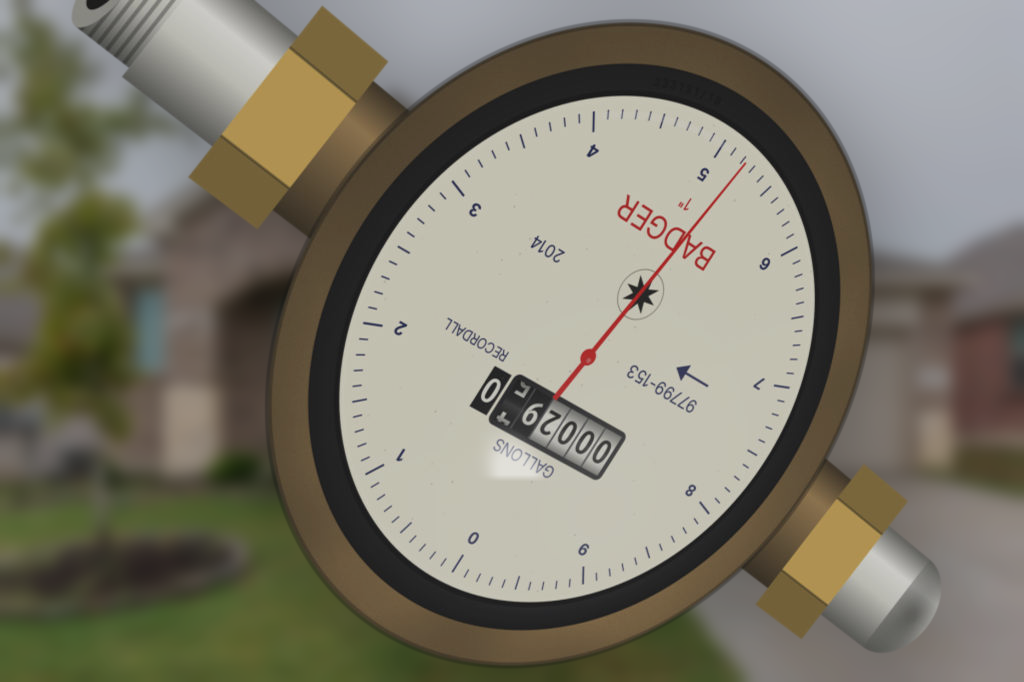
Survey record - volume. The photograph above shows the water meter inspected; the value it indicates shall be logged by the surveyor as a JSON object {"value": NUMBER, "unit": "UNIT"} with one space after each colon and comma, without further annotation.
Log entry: {"value": 2945.2, "unit": "gal"}
